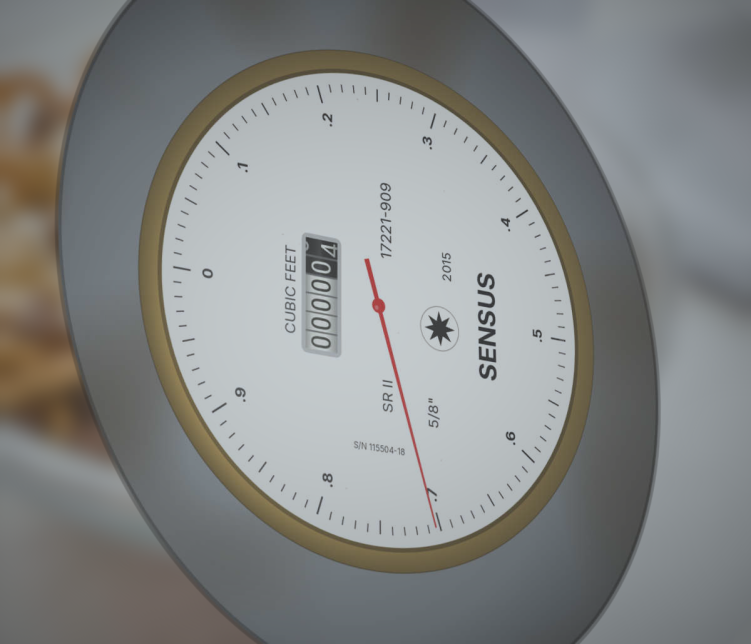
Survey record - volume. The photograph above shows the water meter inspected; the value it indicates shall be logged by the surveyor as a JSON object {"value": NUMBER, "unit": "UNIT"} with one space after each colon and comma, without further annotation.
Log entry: {"value": 3.70, "unit": "ft³"}
